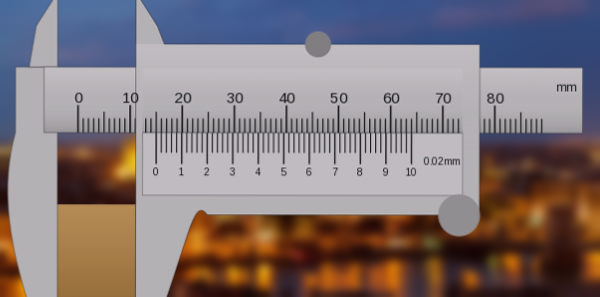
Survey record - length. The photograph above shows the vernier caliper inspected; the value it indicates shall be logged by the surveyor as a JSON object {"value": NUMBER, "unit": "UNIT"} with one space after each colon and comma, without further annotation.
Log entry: {"value": 15.0, "unit": "mm"}
